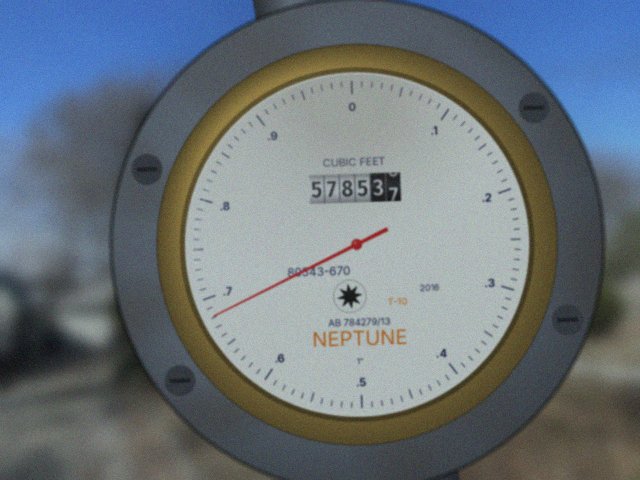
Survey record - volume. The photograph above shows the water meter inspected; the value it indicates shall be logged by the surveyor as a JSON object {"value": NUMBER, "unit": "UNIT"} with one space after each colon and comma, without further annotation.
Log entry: {"value": 578536.68, "unit": "ft³"}
